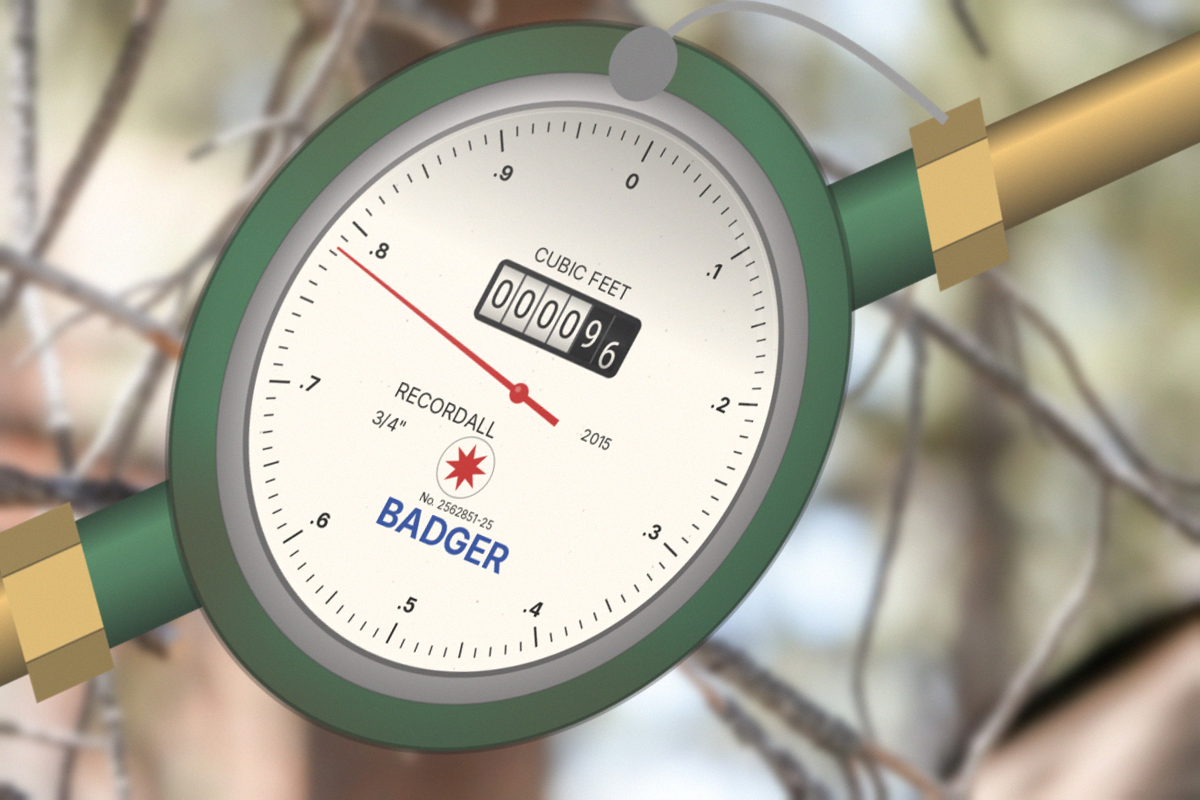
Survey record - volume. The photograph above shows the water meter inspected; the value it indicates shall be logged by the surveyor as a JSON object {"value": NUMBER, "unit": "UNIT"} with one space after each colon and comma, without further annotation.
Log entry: {"value": 95.78, "unit": "ft³"}
